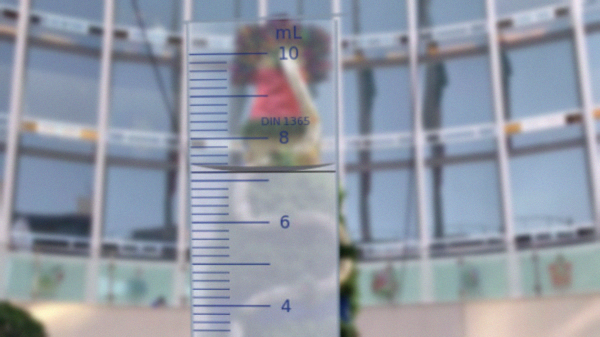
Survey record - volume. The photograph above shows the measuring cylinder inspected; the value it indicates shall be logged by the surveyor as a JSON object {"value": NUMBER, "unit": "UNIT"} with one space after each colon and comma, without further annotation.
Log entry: {"value": 7.2, "unit": "mL"}
